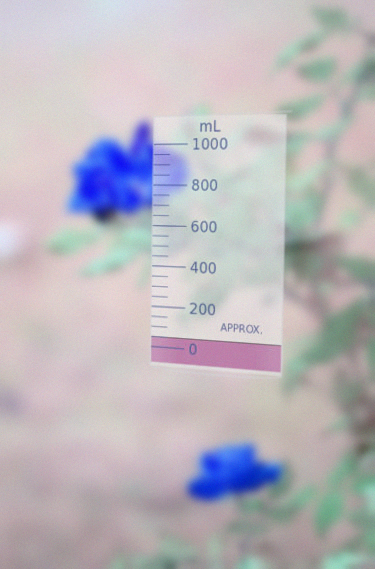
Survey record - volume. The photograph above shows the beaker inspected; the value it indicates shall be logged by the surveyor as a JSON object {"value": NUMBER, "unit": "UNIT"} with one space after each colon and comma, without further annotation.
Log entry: {"value": 50, "unit": "mL"}
